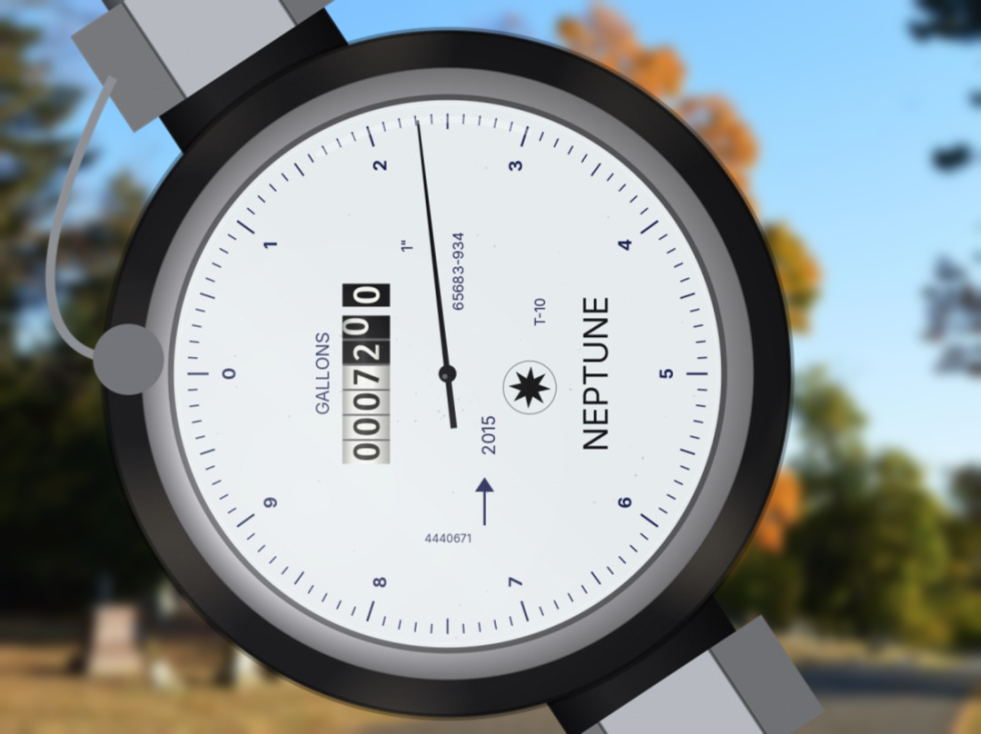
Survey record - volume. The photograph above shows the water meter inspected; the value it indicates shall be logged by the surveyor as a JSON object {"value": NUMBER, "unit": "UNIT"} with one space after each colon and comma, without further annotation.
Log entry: {"value": 7202.3, "unit": "gal"}
